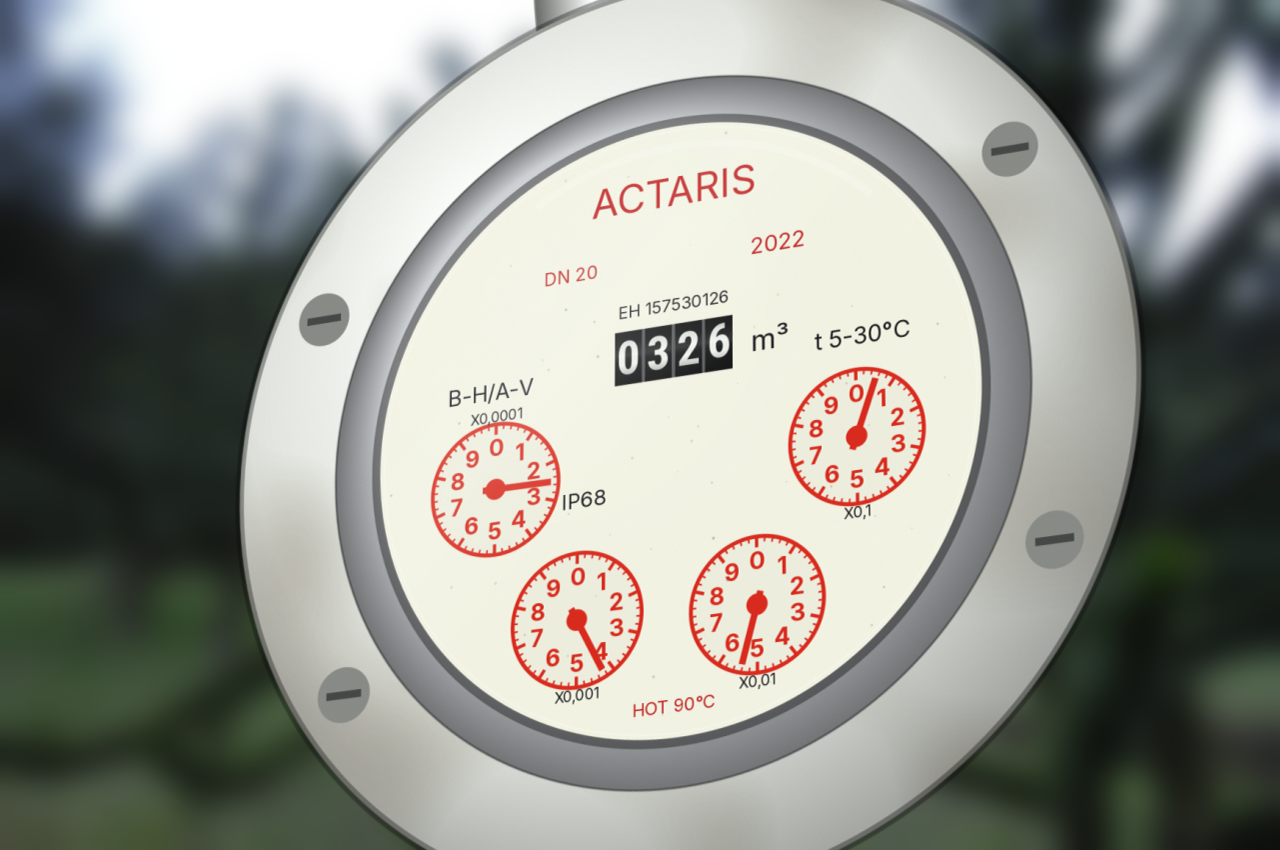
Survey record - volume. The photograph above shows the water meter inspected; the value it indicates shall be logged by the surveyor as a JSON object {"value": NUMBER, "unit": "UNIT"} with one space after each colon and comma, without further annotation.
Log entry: {"value": 326.0542, "unit": "m³"}
